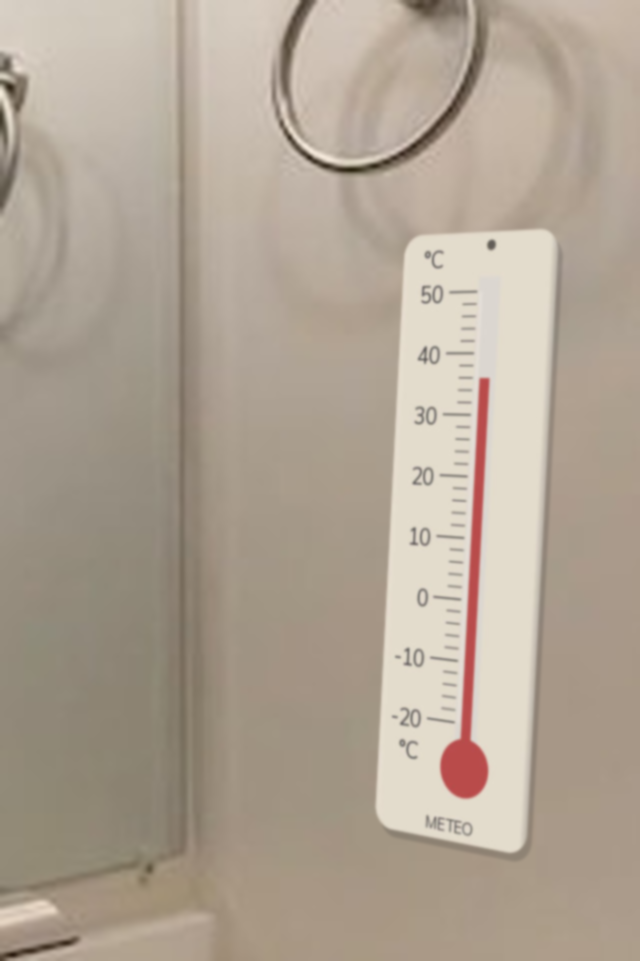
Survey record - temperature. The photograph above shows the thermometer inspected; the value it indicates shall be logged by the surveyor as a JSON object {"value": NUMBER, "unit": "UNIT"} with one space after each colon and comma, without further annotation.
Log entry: {"value": 36, "unit": "°C"}
